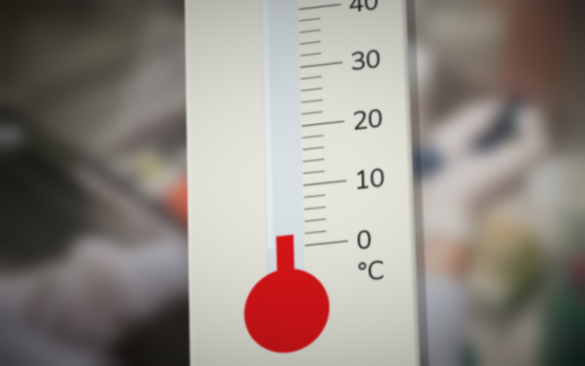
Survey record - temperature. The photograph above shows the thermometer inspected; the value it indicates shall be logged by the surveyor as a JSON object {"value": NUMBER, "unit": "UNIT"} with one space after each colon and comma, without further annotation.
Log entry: {"value": 2, "unit": "°C"}
